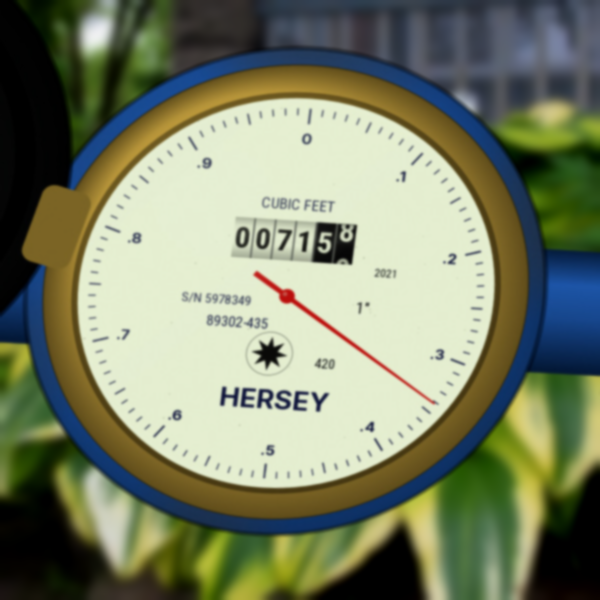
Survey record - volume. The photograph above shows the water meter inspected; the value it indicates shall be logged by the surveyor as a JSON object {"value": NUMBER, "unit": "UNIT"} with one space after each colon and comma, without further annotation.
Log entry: {"value": 7158.34, "unit": "ft³"}
